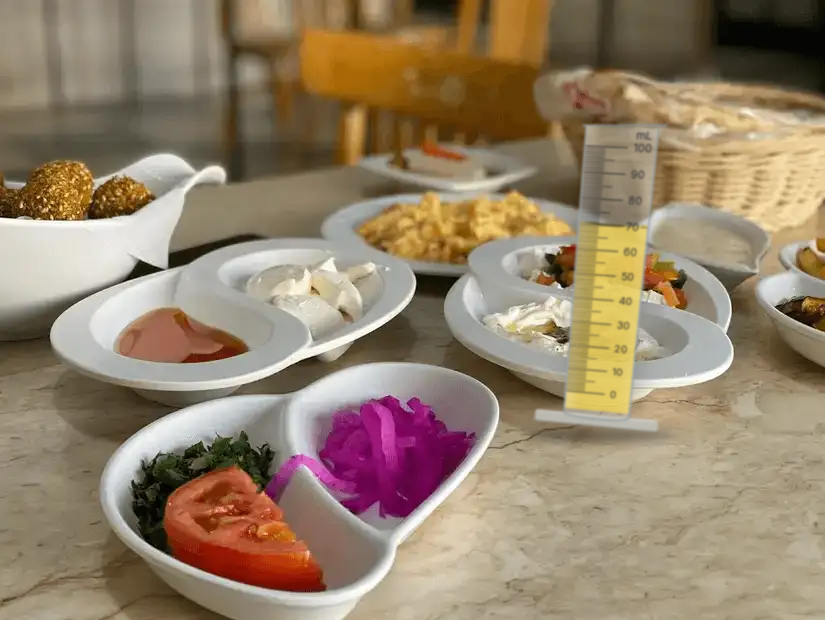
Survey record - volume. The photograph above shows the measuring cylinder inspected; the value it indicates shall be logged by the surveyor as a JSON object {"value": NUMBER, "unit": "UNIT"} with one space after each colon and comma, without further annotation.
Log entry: {"value": 70, "unit": "mL"}
